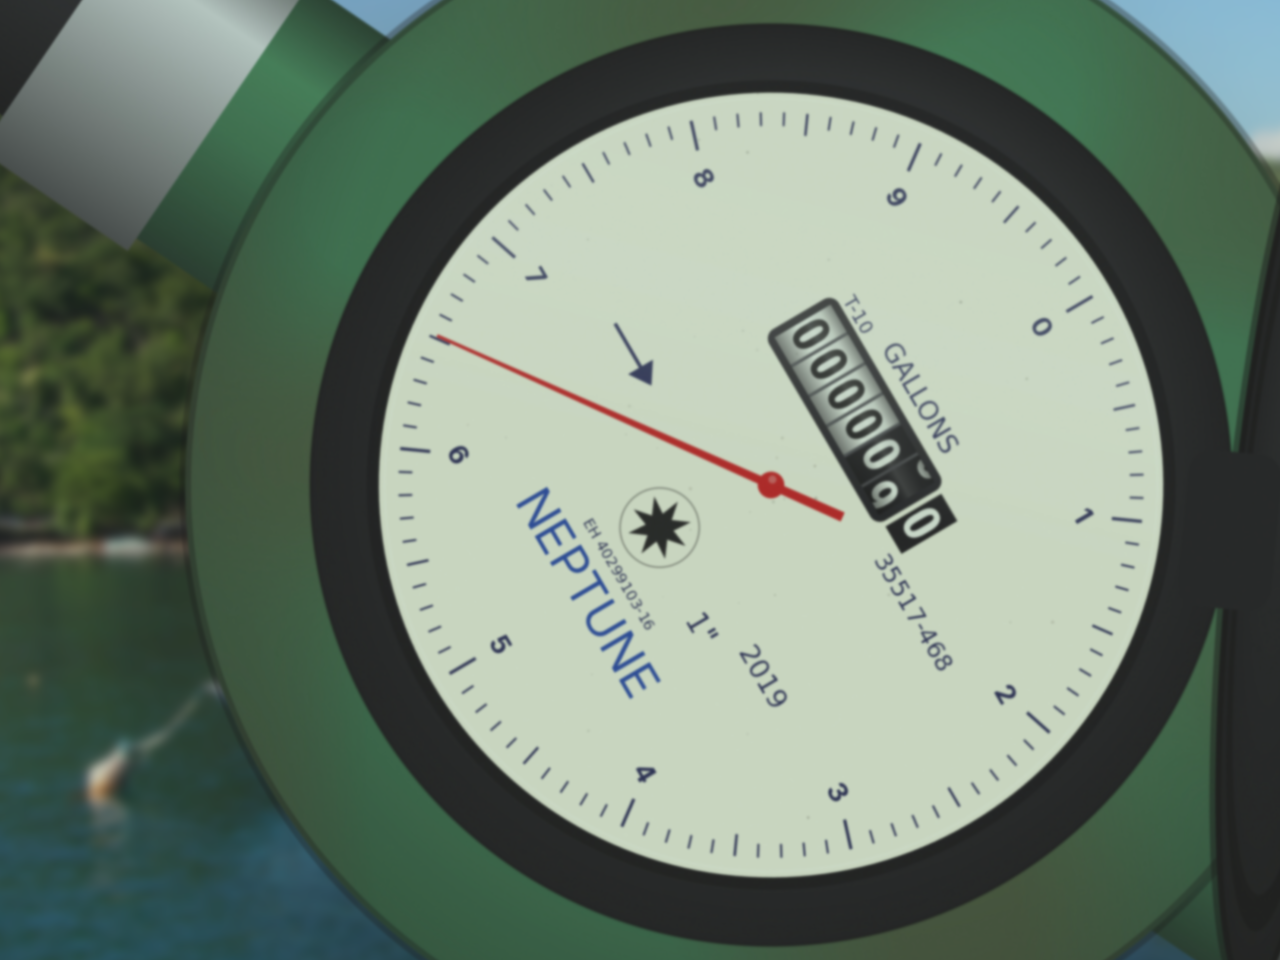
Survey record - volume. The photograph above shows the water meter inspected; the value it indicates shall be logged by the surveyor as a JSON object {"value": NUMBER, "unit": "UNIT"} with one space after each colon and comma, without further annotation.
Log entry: {"value": 86.5, "unit": "gal"}
